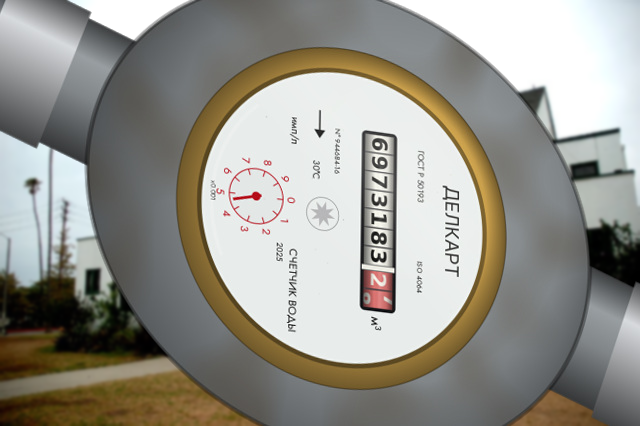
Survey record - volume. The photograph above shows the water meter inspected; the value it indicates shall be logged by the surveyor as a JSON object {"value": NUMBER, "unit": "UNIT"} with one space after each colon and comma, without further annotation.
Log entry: {"value": 6973183.274, "unit": "m³"}
